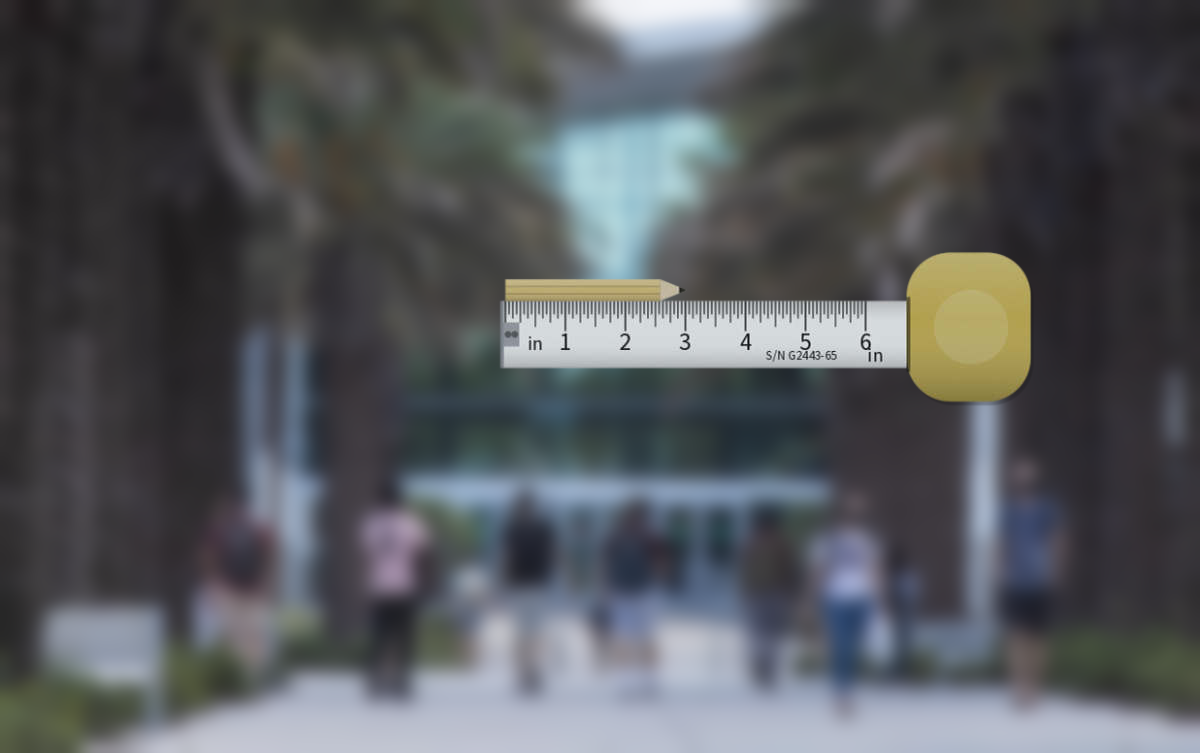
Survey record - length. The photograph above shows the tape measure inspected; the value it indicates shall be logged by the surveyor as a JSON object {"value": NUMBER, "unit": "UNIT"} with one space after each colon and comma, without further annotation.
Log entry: {"value": 3, "unit": "in"}
